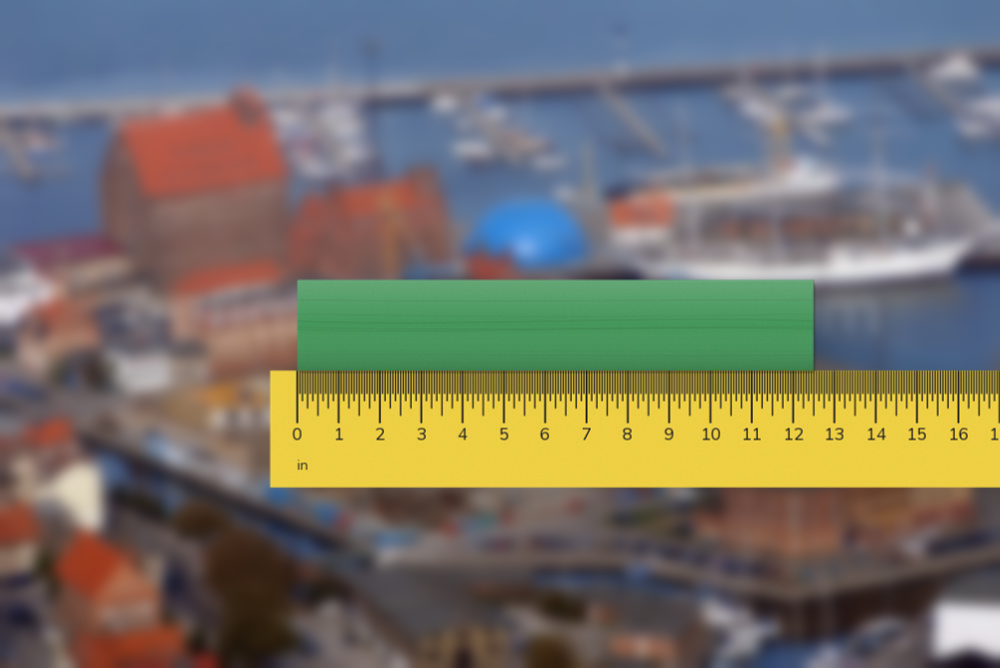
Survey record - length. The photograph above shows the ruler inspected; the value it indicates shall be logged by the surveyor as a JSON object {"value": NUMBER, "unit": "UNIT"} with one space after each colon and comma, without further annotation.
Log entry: {"value": 12.5, "unit": "in"}
